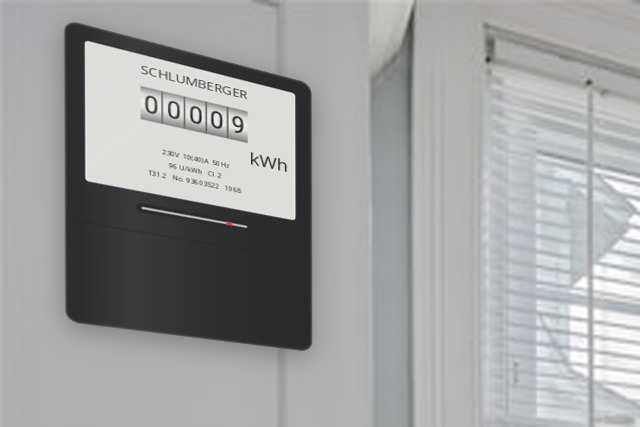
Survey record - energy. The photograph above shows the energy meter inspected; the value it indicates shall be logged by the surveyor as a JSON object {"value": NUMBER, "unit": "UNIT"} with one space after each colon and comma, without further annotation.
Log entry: {"value": 9, "unit": "kWh"}
